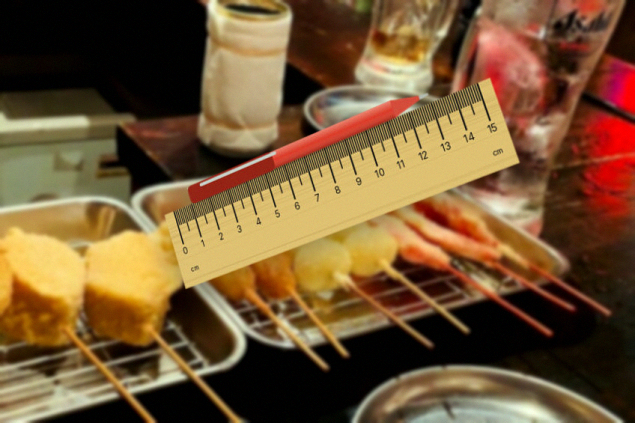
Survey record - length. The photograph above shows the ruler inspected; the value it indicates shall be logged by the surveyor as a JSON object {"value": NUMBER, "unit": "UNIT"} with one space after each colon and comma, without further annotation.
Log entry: {"value": 12, "unit": "cm"}
